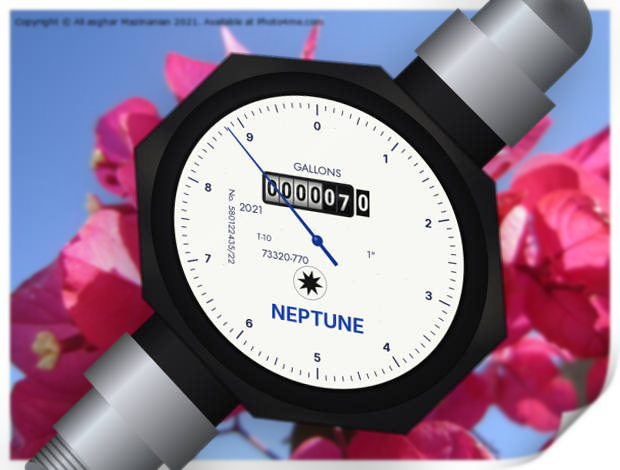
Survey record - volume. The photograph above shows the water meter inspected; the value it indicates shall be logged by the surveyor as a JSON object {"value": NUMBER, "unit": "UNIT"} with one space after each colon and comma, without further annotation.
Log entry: {"value": 68.8, "unit": "gal"}
